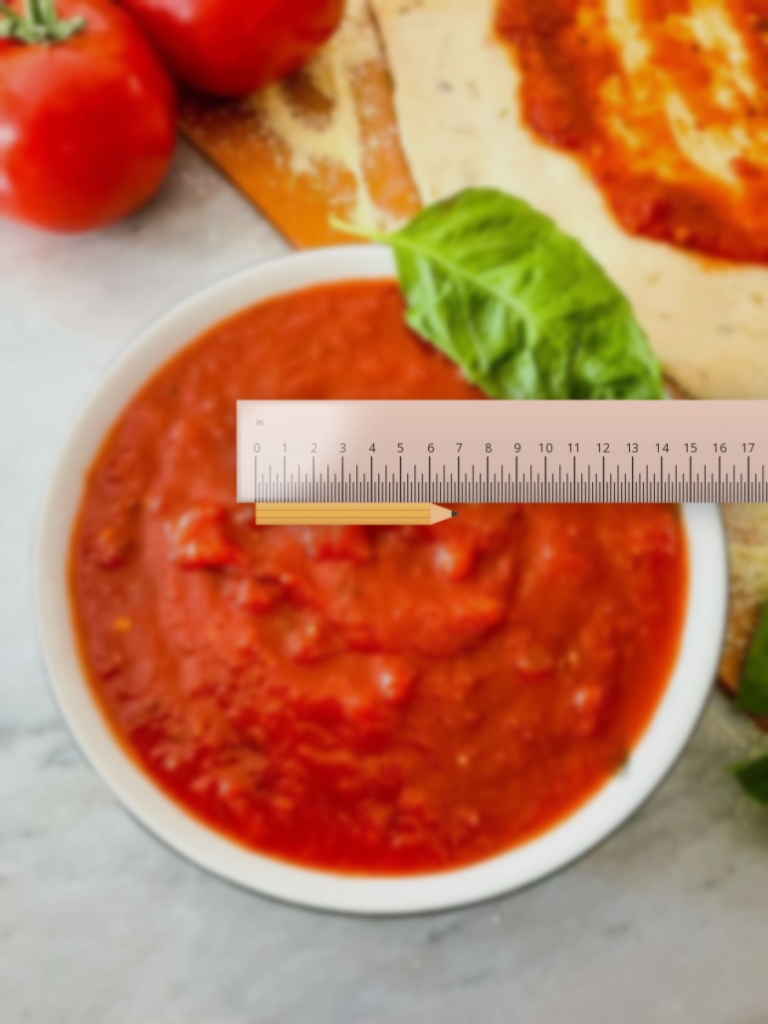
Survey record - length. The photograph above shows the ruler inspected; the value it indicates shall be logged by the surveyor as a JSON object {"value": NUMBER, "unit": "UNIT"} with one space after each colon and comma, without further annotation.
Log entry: {"value": 7, "unit": "in"}
